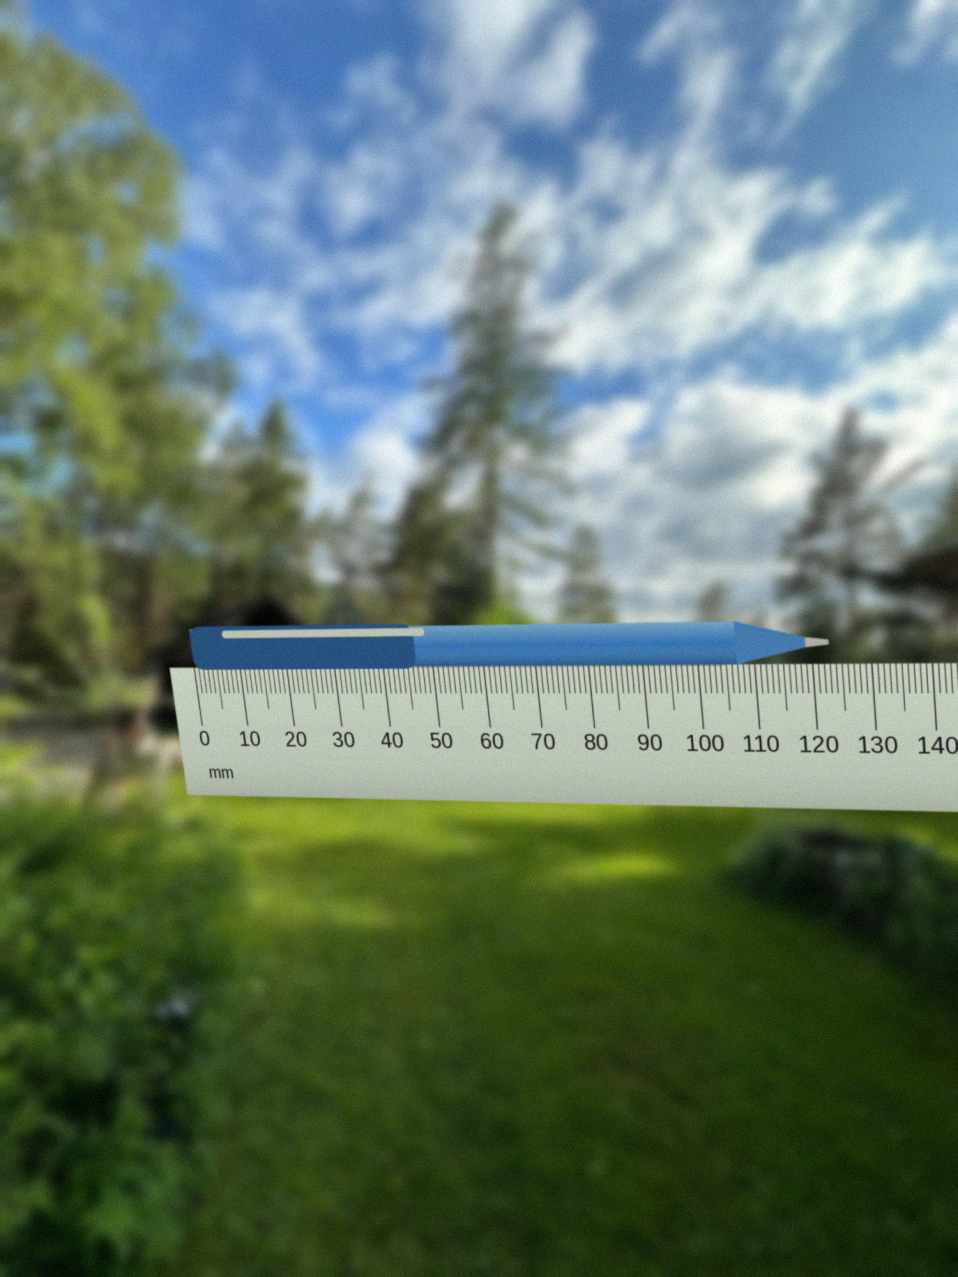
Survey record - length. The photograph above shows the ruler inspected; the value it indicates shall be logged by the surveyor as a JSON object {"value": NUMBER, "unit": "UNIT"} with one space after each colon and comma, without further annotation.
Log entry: {"value": 123, "unit": "mm"}
